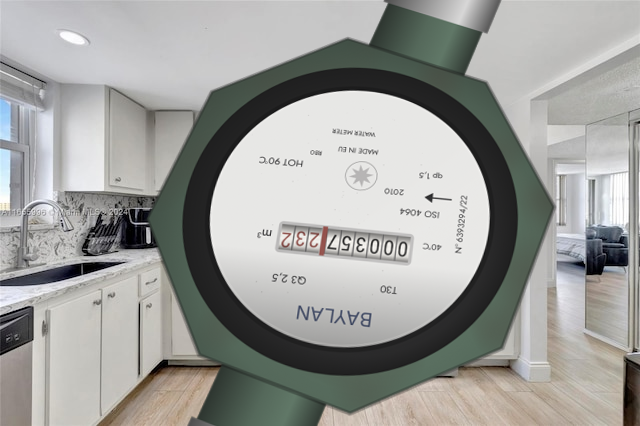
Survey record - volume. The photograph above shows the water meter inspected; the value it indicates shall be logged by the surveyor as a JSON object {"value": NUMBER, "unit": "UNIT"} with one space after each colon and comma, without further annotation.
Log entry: {"value": 357.232, "unit": "m³"}
